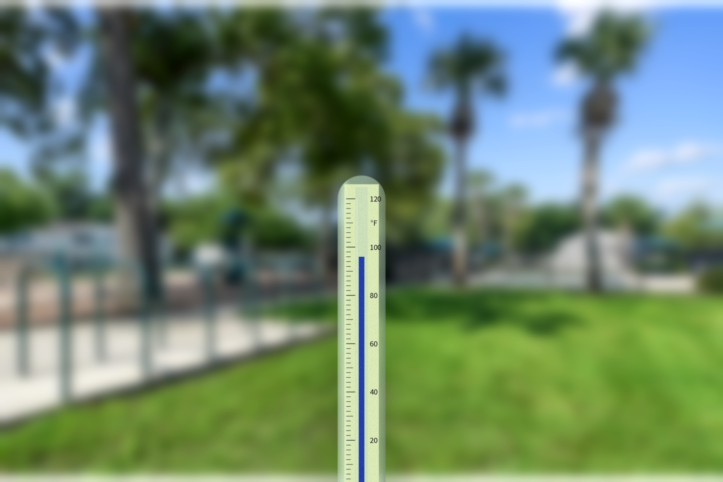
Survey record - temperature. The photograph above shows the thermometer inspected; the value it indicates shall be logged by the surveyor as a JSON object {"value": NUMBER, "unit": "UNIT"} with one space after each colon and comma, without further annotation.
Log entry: {"value": 96, "unit": "°F"}
